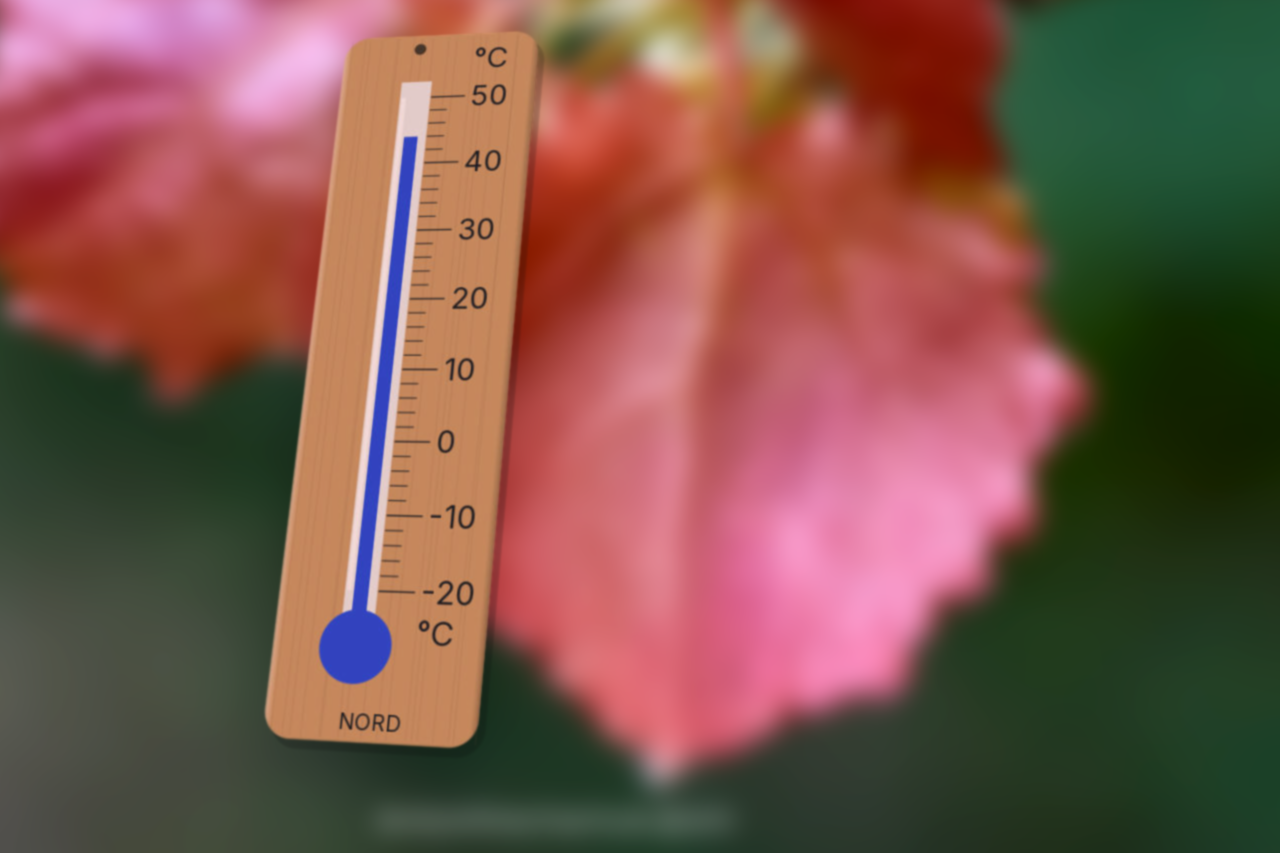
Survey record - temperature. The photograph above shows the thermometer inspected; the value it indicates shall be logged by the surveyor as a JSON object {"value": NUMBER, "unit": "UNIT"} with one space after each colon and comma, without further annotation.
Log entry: {"value": 44, "unit": "°C"}
